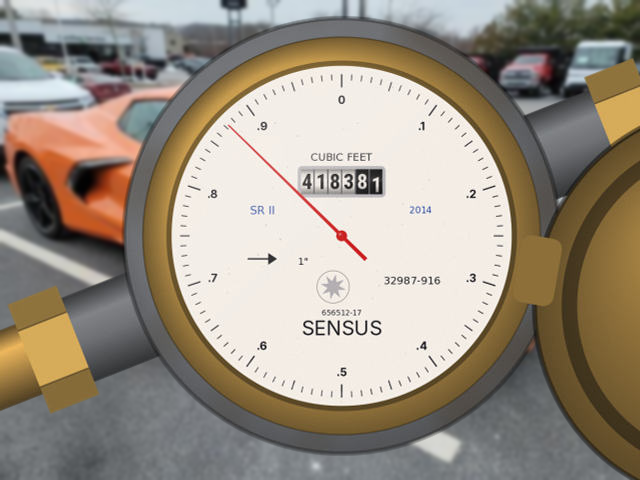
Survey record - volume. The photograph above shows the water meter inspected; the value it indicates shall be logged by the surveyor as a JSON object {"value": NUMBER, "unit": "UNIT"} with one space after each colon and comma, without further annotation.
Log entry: {"value": 418380.87, "unit": "ft³"}
